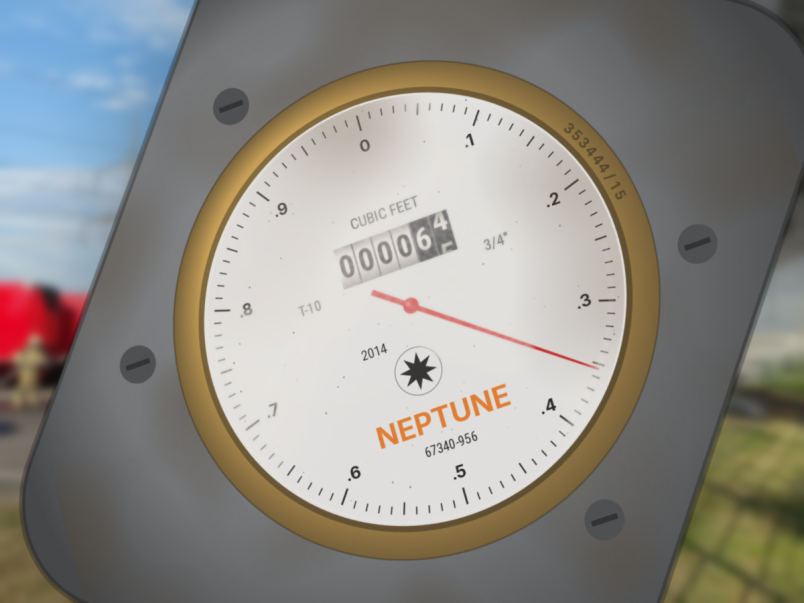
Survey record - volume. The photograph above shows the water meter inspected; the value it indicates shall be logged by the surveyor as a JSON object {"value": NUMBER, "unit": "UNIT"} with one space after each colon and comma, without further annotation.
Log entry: {"value": 64.35, "unit": "ft³"}
